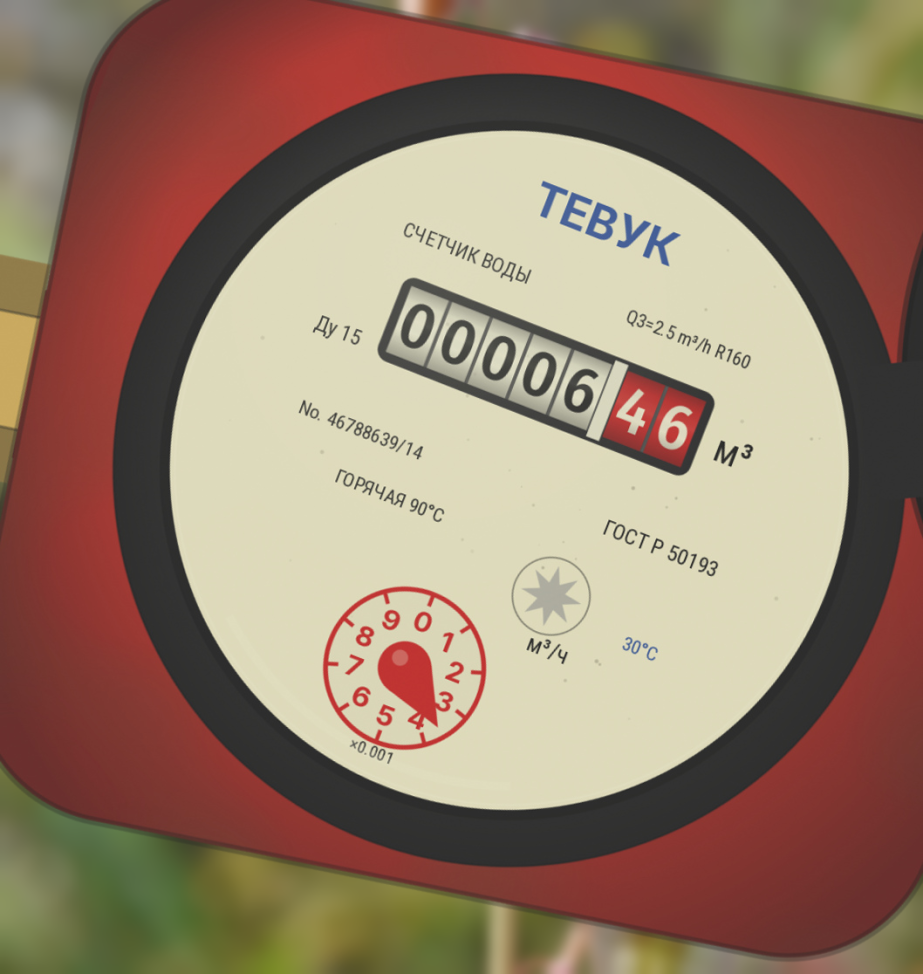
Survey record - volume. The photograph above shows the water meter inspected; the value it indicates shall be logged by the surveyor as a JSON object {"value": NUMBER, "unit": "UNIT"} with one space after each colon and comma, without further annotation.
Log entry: {"value": 6.463, "unit": "m³"}
